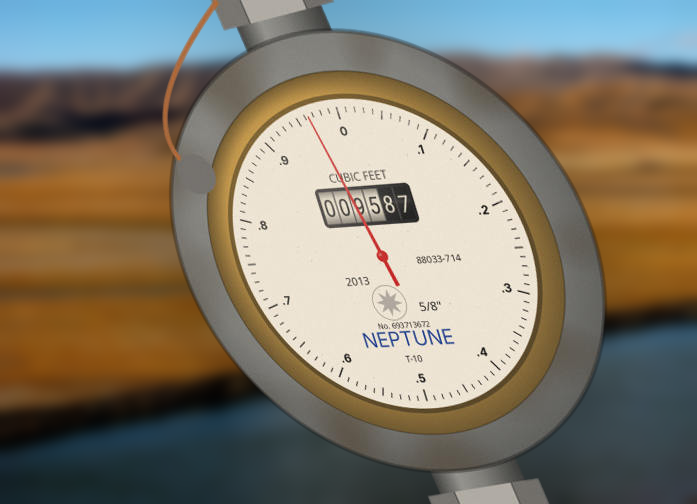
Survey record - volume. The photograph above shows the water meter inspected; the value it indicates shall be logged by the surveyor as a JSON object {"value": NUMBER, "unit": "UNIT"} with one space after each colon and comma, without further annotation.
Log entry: {"value": 9586.96, "unit": "ft³"}
